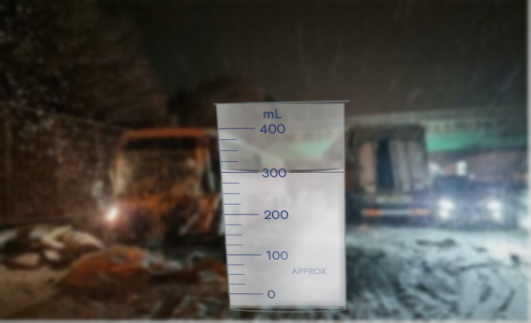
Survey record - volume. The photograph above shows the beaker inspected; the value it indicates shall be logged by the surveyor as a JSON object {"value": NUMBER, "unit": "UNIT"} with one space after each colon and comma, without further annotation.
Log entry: {"value": 300, "unit": "mL"}
